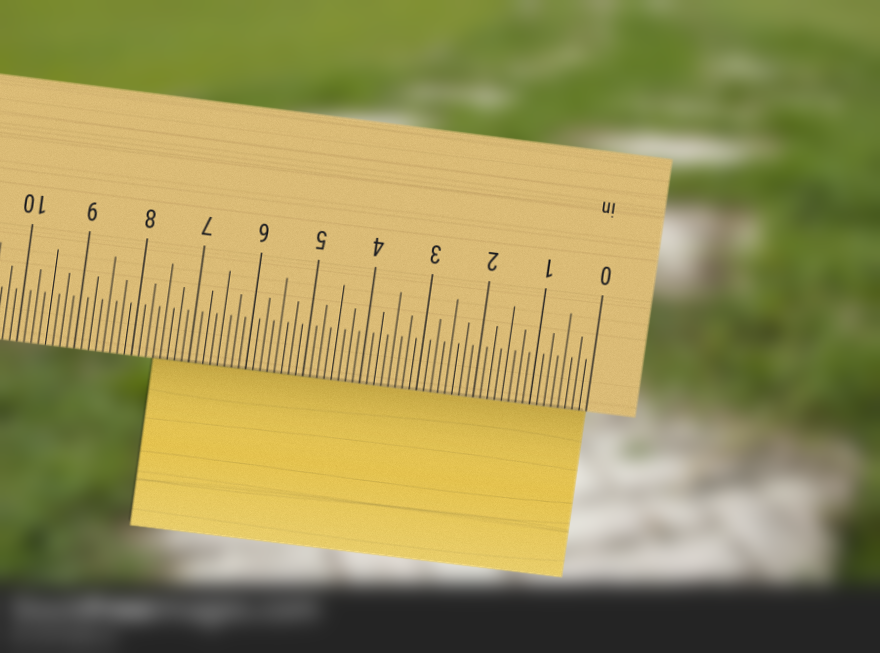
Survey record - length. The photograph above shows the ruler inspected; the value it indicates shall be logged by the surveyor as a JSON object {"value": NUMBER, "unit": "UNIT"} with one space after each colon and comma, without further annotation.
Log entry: {"value": 7.625, "unit": "in"}
